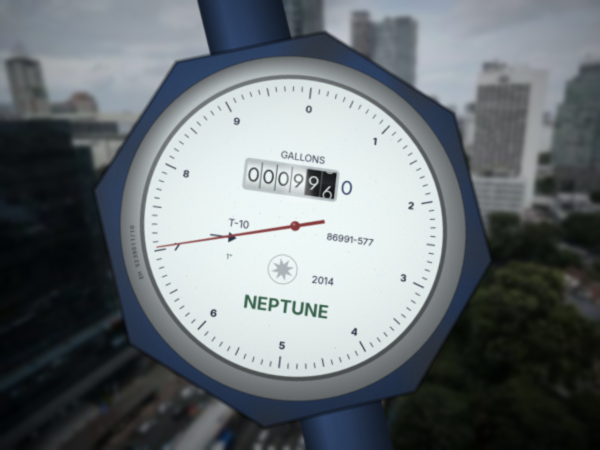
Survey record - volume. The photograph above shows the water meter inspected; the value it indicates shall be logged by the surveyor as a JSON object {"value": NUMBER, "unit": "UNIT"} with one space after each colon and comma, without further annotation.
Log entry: {"value": 9957.0, "unit": "gal"}
